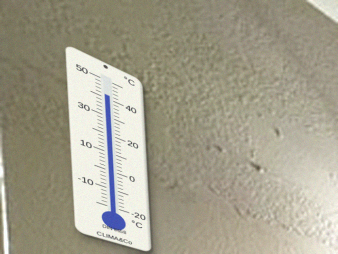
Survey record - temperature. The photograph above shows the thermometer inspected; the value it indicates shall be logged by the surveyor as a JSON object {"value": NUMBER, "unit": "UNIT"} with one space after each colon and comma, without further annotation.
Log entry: {"value": 42, "unit": "°C"}
